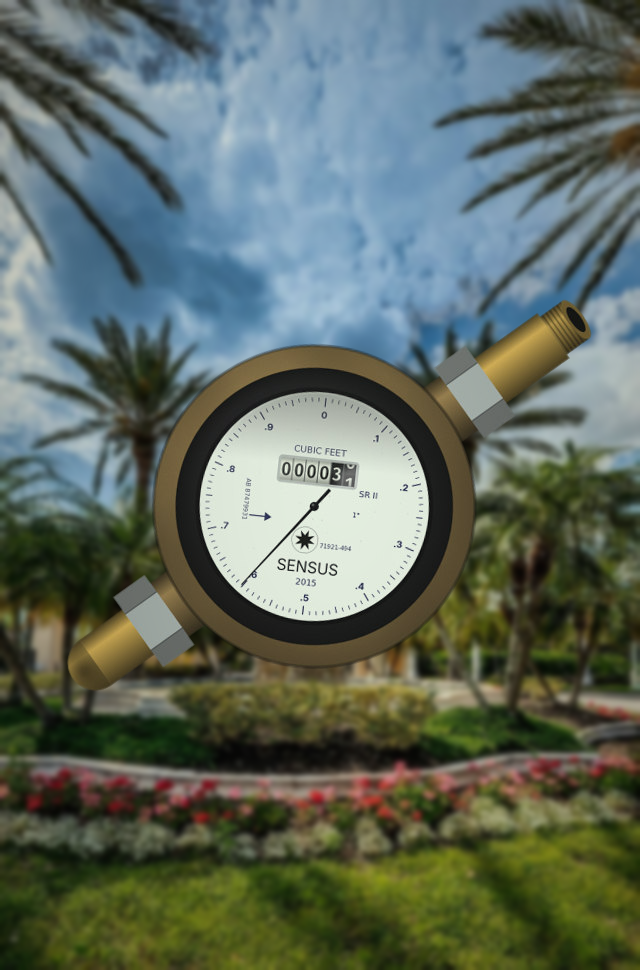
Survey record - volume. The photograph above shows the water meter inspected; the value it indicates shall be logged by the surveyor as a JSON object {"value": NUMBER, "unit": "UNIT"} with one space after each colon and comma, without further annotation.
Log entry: {"value": 30.60, "unit": "ft³"}
